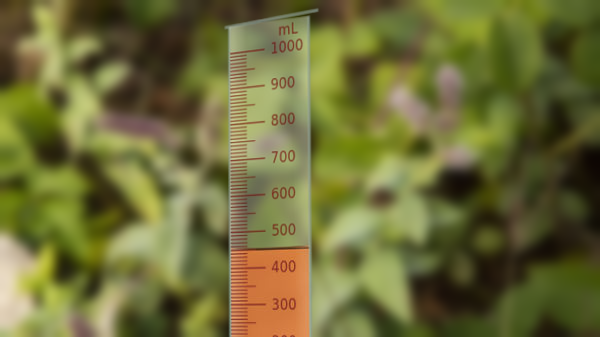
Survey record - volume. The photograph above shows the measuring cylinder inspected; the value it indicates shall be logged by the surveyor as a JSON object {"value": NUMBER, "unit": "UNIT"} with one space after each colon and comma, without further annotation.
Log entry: {"value": 450, "unit": "mL"}
